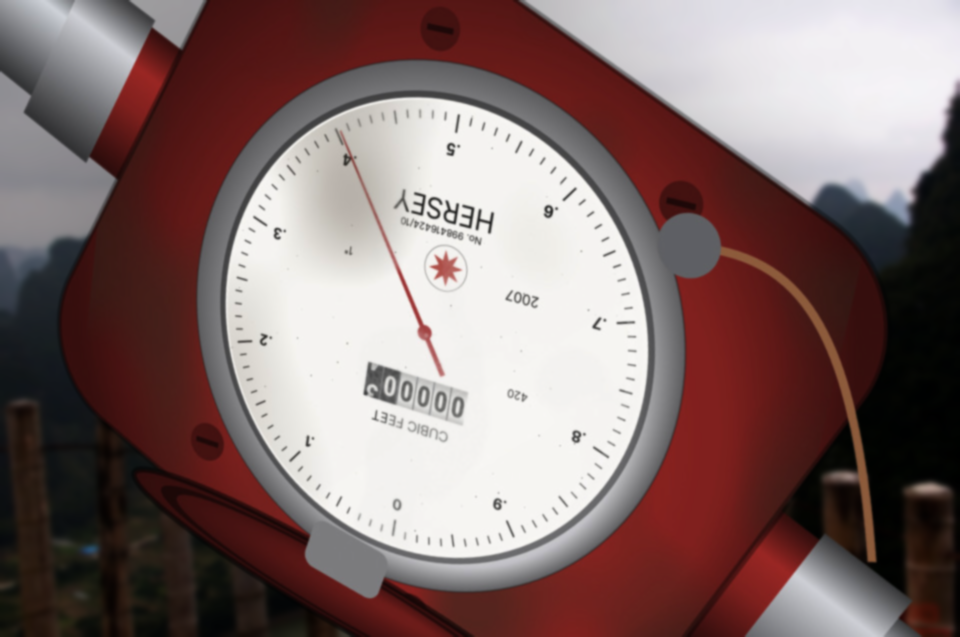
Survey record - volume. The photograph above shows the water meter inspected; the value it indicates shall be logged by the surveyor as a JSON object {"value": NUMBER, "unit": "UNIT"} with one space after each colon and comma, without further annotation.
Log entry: {"value": 3.40, "unit": "ft³"}
